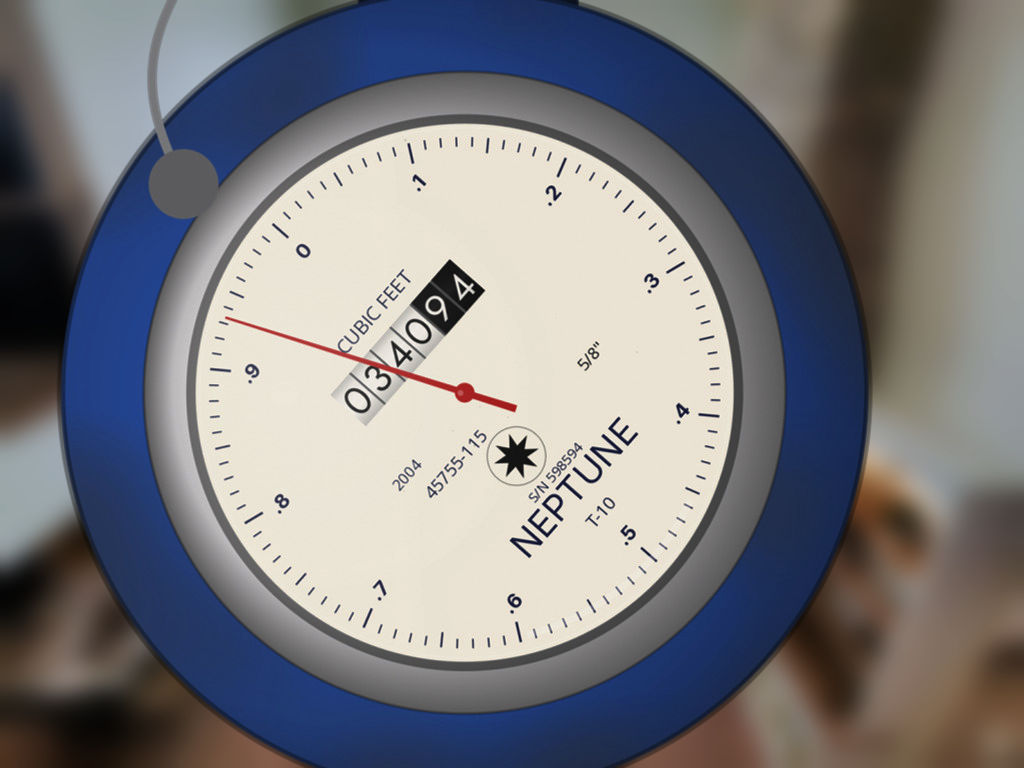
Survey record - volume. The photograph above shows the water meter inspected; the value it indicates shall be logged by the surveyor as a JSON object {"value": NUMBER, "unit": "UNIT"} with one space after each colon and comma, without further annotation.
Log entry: {"value": 34093.93, "unit": "ft³"}
